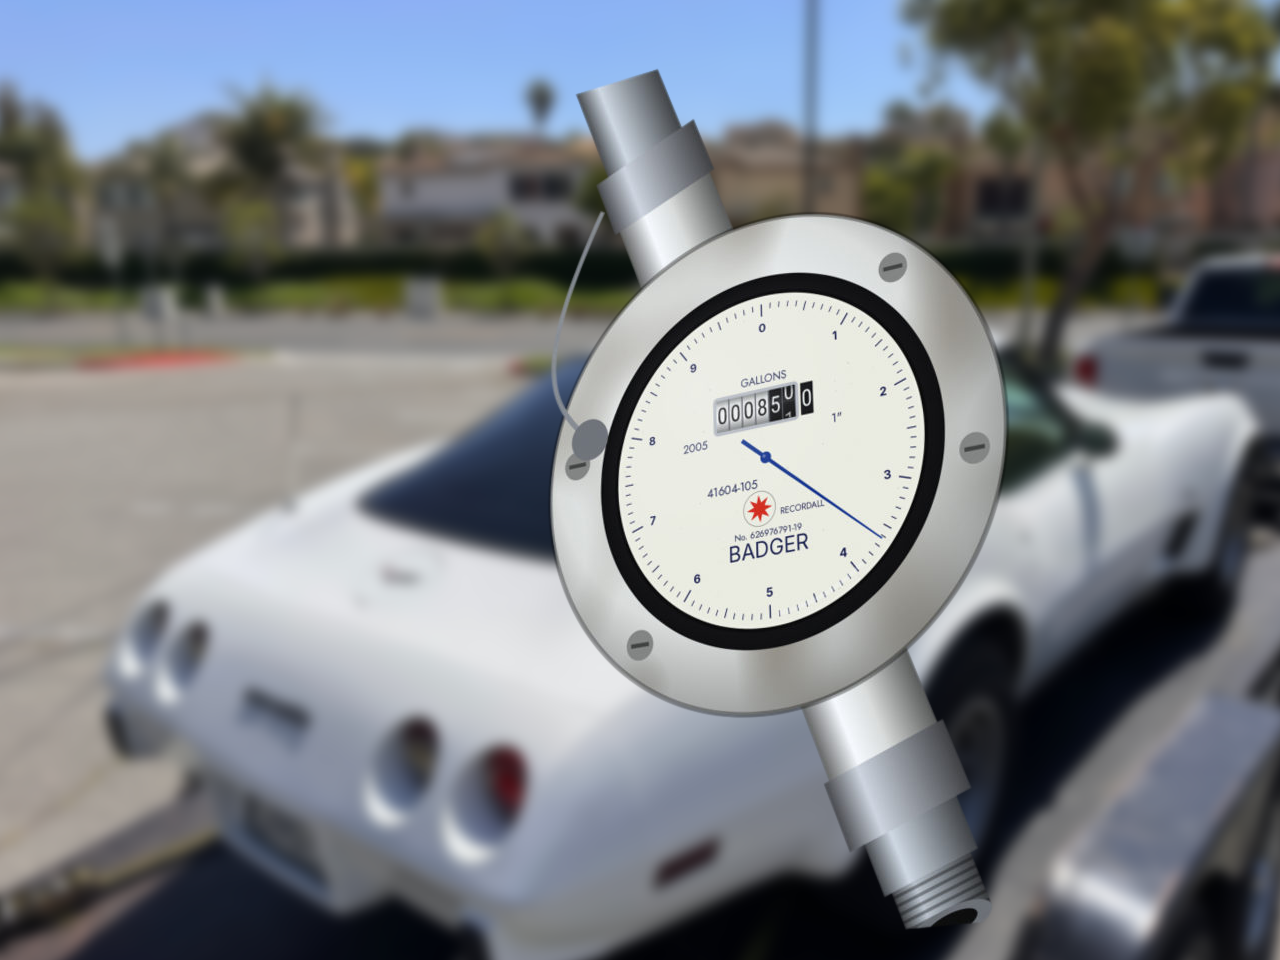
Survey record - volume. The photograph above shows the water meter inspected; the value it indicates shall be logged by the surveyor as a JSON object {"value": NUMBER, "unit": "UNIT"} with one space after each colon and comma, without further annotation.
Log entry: {"value": 8503.6, "unit": "gal"}
